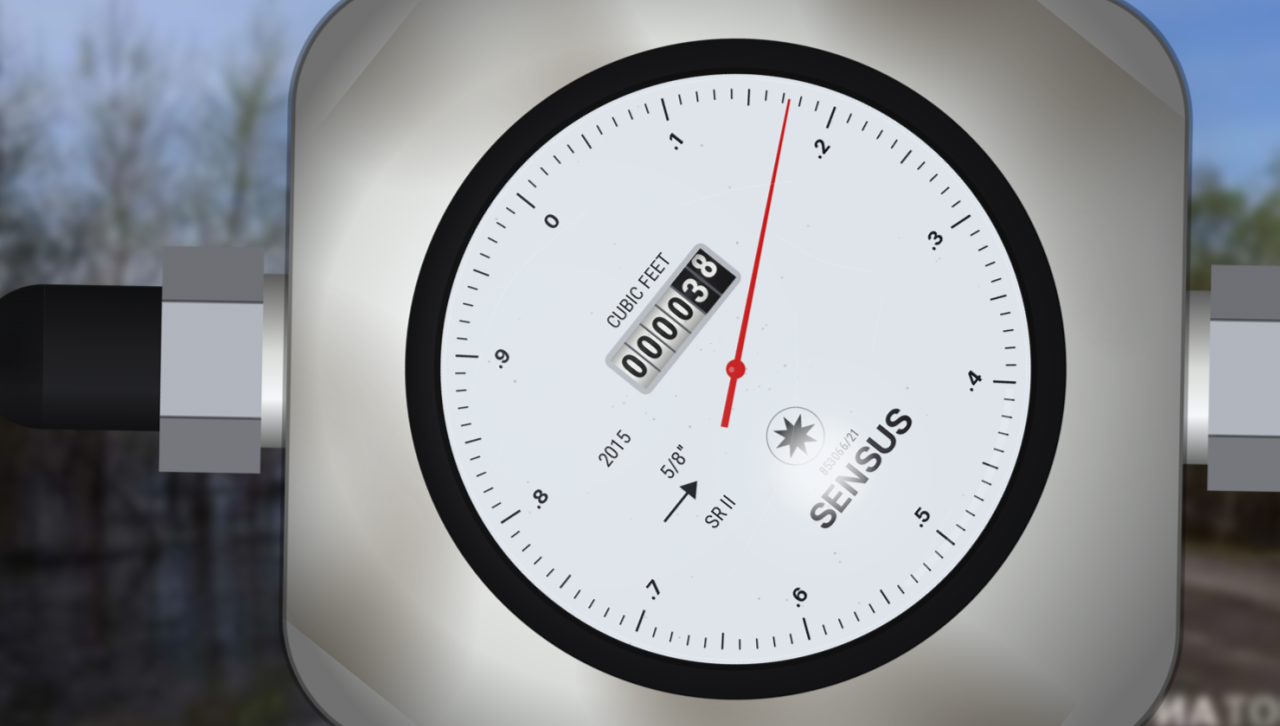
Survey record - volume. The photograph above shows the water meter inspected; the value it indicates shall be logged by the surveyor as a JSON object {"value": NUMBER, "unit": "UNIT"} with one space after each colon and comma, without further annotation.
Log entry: {"value": 38.17, "unit": "ft³"}
